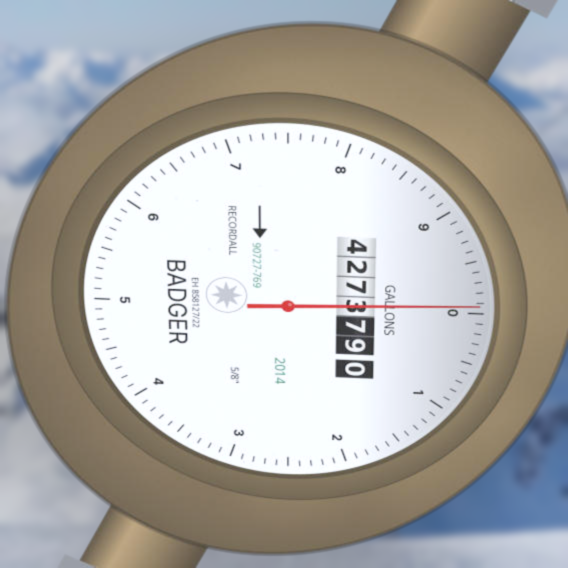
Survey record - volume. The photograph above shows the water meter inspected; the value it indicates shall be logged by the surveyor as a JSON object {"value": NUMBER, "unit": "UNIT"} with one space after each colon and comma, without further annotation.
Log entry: {"value": 4273789.9, "unit": "gal"}
